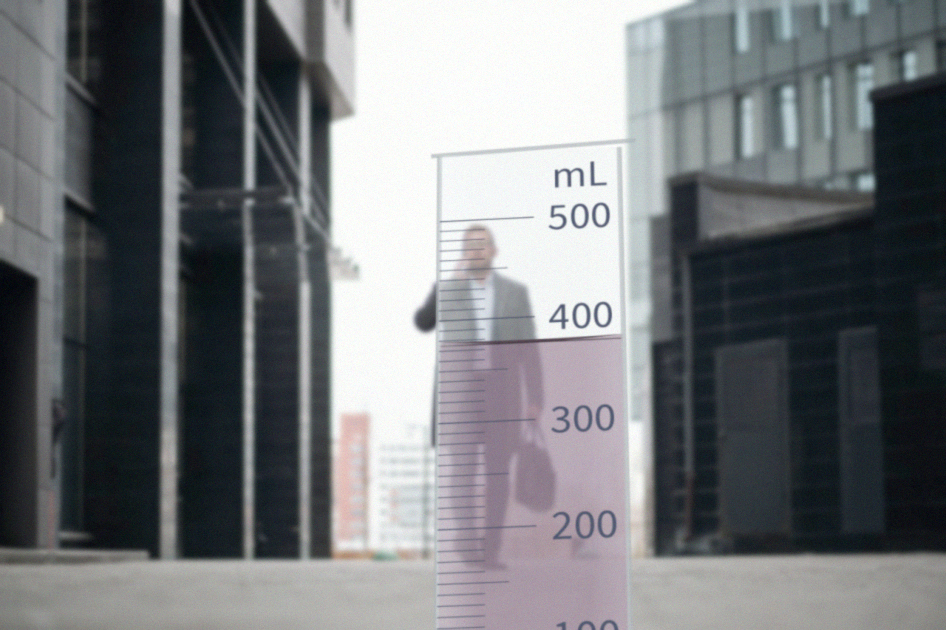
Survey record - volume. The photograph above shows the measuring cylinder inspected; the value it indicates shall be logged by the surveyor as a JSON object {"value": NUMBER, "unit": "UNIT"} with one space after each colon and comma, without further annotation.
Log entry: {"value": 375, "unit": "mL"}
